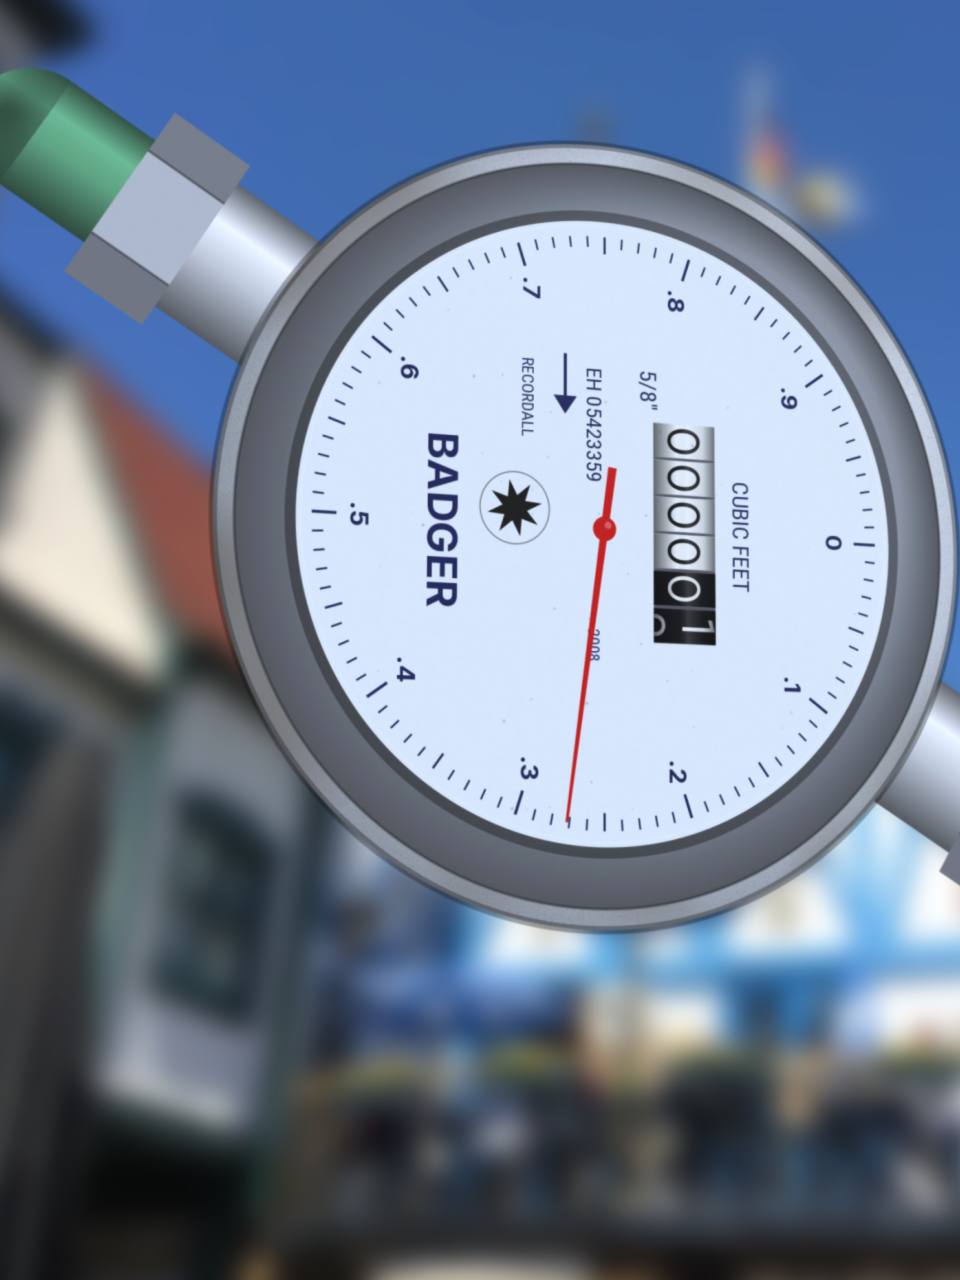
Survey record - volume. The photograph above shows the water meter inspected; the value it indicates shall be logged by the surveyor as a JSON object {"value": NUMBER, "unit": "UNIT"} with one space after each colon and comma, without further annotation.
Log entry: {"value": 1.27, "unit": "ft³"}
